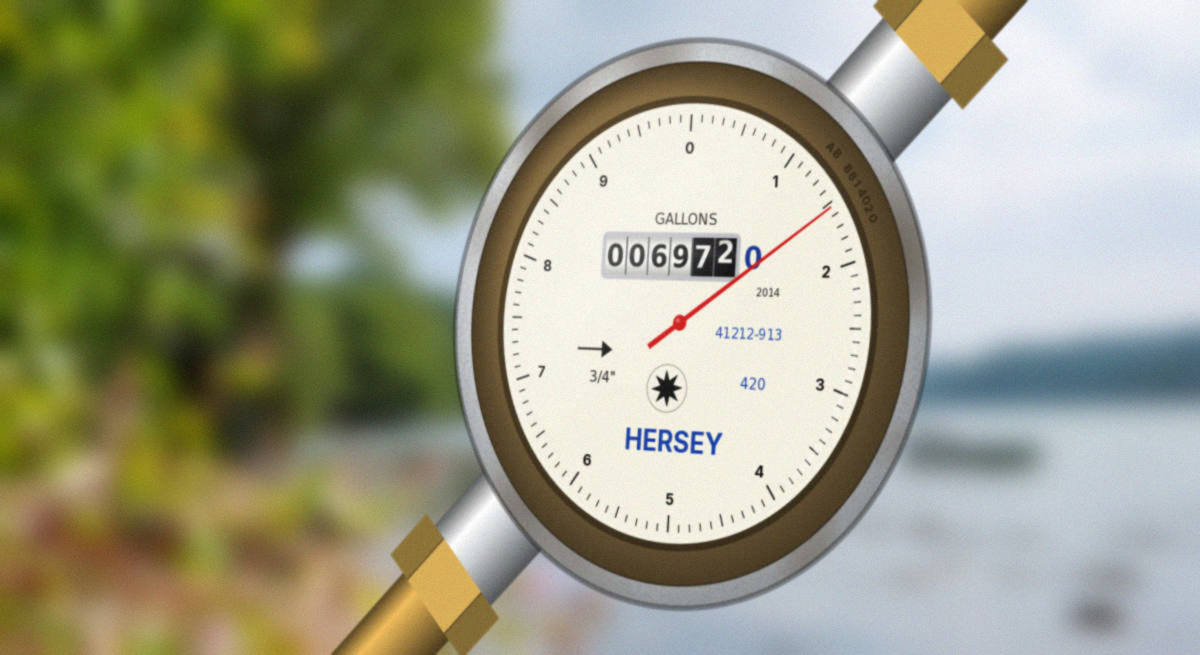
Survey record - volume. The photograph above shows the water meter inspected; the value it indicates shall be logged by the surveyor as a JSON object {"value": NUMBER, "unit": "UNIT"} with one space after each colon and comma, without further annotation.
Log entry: {"value": 69721.5, "unit": "gal"}
